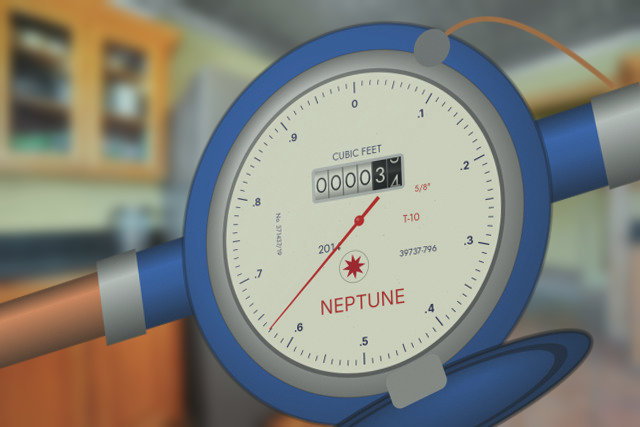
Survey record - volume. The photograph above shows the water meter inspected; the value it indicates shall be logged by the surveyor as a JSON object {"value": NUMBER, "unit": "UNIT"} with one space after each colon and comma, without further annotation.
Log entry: {"value": 33.63, "unit": "ft³"}
